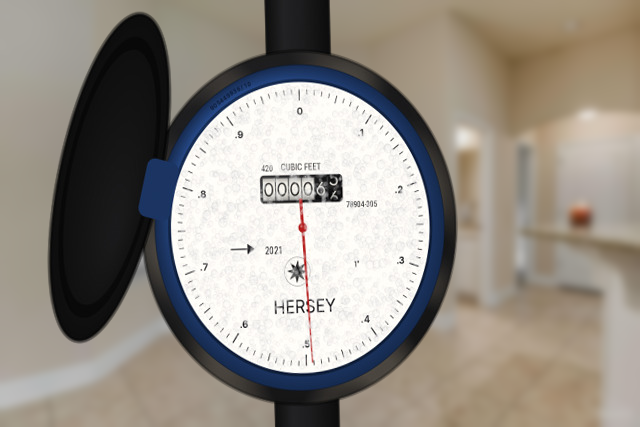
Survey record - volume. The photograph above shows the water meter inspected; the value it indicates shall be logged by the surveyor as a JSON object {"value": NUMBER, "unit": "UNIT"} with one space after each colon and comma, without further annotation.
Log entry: {"value": 65.49, "unit": "ft³"}
